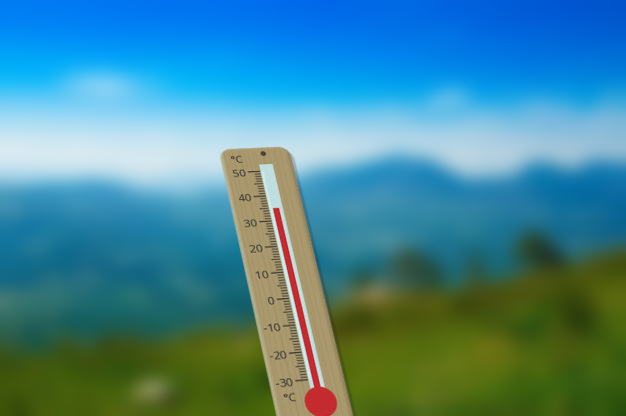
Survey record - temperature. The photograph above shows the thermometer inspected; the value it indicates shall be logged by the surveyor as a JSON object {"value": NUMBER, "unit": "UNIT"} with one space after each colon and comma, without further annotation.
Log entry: {"value": 35, "unit": "°C"}
